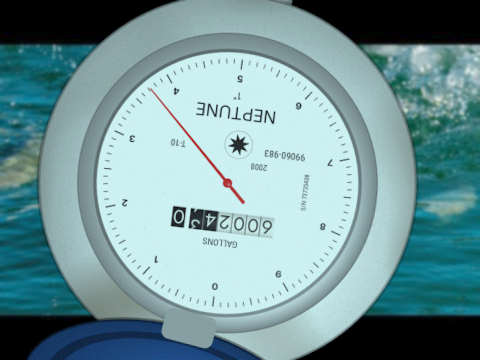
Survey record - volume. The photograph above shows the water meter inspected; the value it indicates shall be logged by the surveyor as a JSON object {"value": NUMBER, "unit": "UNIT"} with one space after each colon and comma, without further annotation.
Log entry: {"value": 6002433.7, "unit": "gal"}
